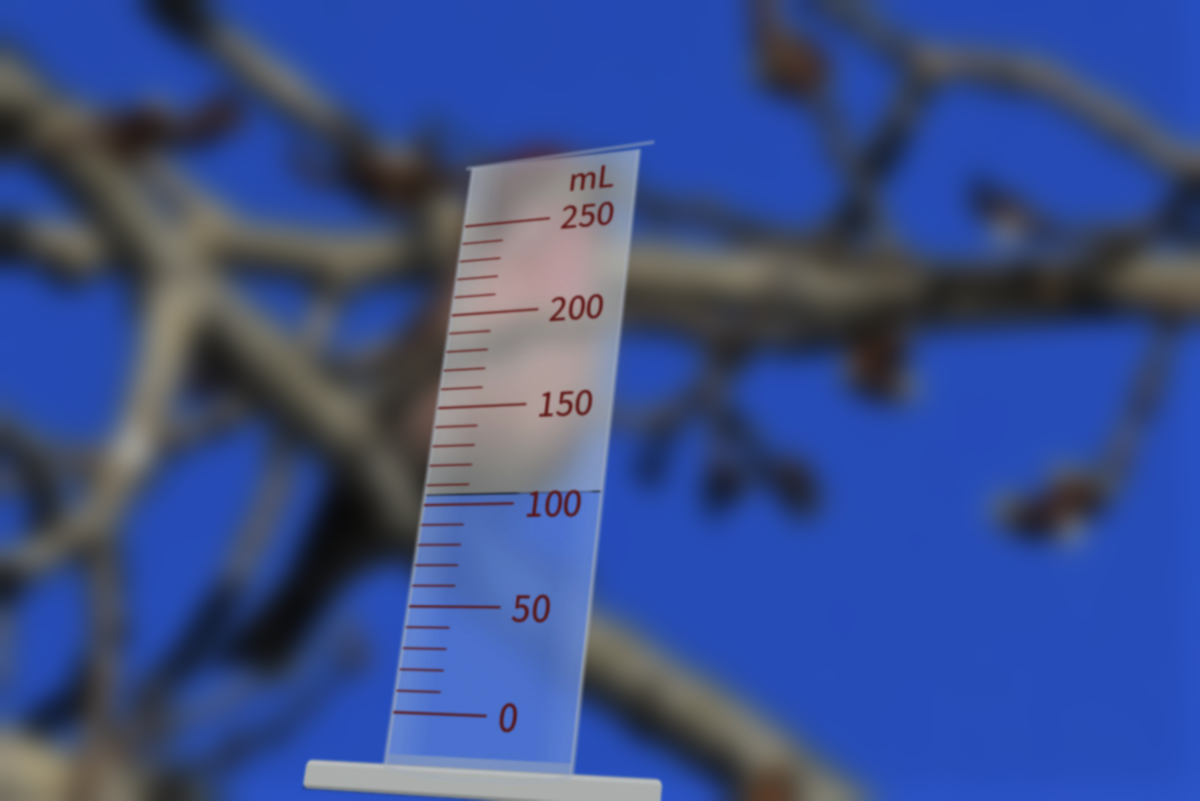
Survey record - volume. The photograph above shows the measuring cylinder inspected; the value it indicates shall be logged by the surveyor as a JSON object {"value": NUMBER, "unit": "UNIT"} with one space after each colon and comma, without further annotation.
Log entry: {"value": 105, "unit": "mL"}
